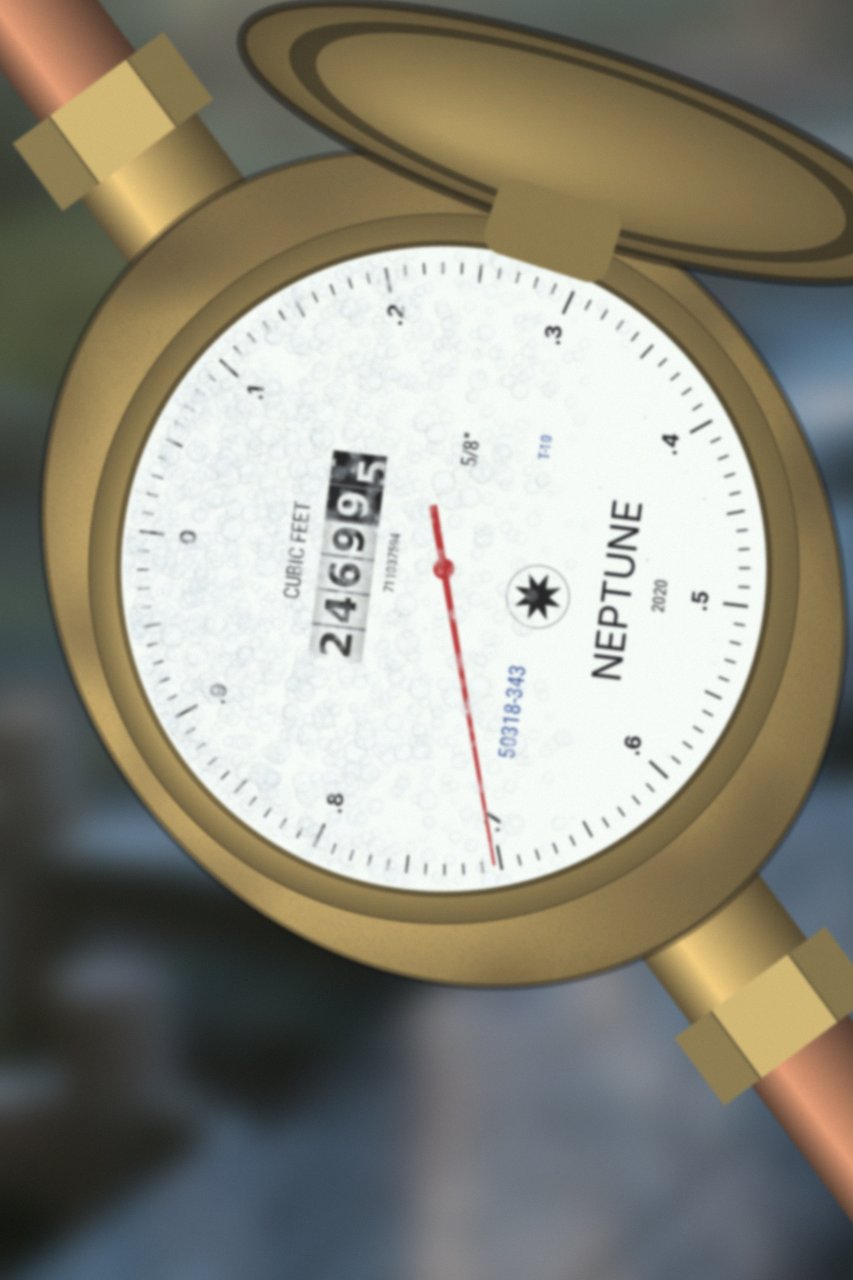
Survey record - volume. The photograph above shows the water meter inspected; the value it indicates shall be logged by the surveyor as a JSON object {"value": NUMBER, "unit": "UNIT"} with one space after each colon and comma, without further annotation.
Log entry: {"value": 246994.70, "unit": "ft³"}
